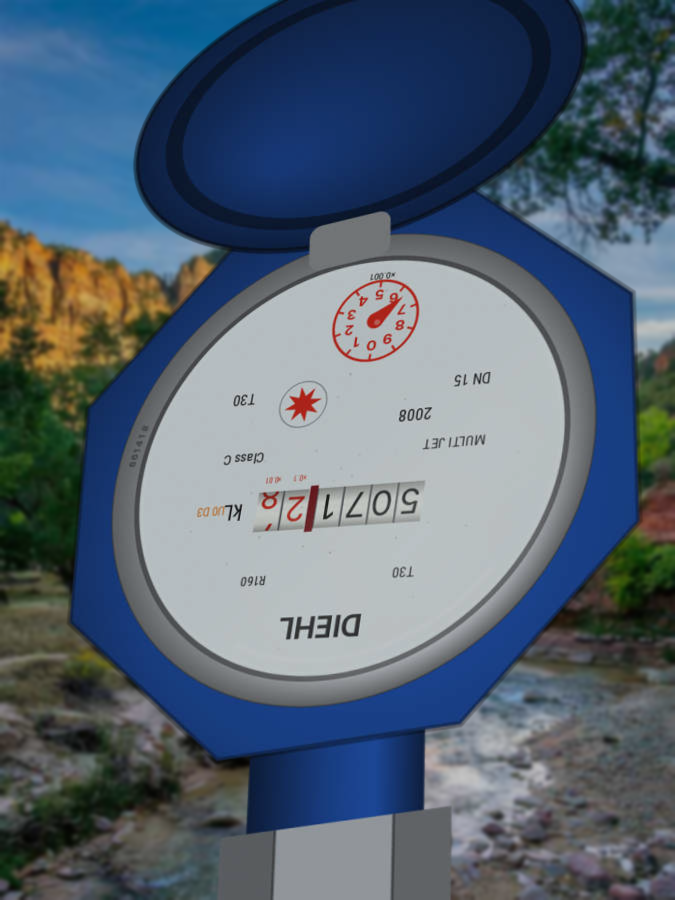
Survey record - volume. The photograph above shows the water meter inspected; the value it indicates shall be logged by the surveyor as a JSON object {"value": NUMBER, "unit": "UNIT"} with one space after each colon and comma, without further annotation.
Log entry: {"value": 5071.276, "unit": "kL"}
